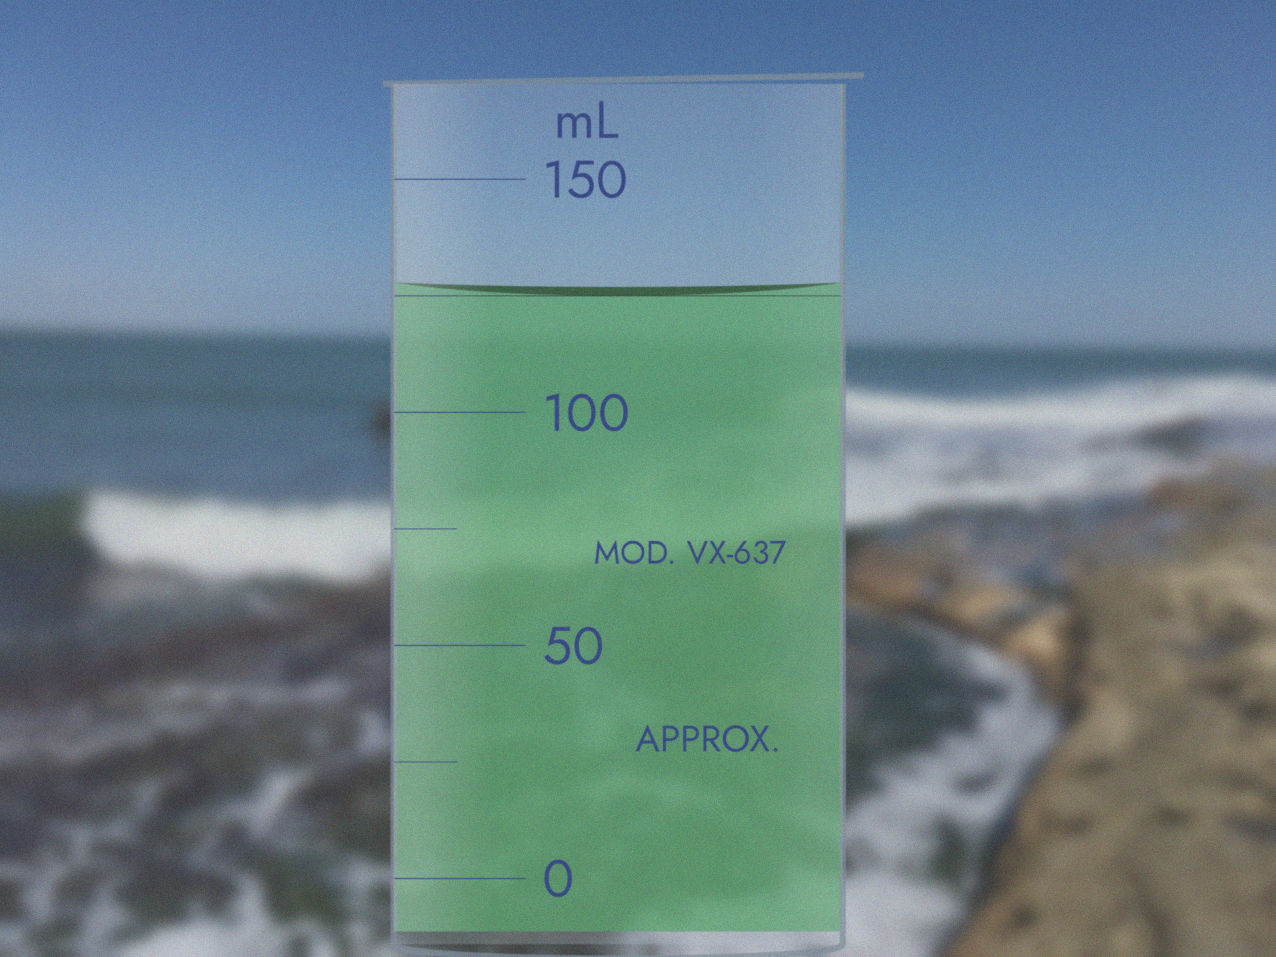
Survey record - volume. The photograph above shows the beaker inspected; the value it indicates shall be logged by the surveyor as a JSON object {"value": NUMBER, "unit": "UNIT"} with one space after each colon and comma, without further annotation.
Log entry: {"value": 125, "unit": "mL"}
